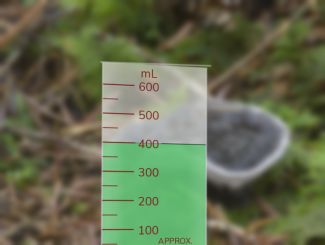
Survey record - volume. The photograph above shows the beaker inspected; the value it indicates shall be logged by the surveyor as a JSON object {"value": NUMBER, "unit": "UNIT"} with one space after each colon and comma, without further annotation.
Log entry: {"value": 400, "unit": "mL"}
